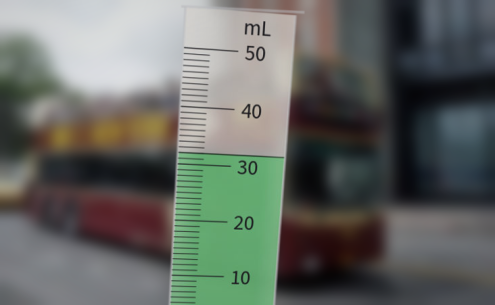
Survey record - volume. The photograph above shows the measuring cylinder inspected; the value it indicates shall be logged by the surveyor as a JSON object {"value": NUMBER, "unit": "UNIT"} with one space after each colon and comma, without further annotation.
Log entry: {"value": 32, "unit": "mL"}
